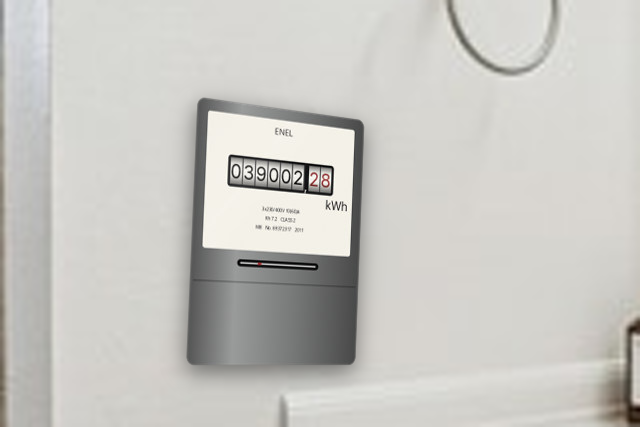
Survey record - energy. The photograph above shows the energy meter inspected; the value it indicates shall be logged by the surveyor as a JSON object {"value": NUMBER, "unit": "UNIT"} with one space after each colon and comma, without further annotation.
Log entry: {"value": 39002.28, "unit": "kWh"}
